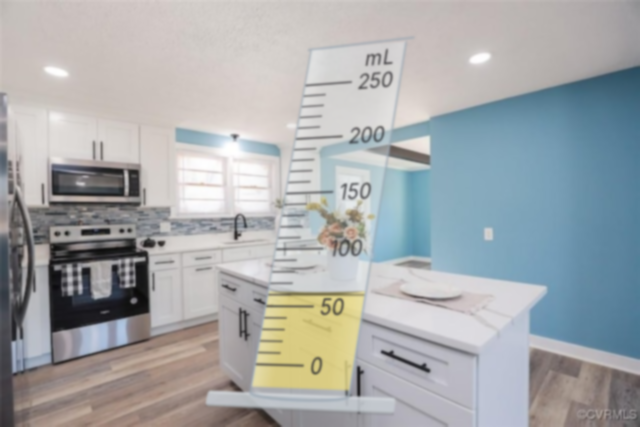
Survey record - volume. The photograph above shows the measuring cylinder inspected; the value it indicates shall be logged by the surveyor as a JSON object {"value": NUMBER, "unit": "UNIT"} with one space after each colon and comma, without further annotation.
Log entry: {"value": 60, "unit": "mL"}
